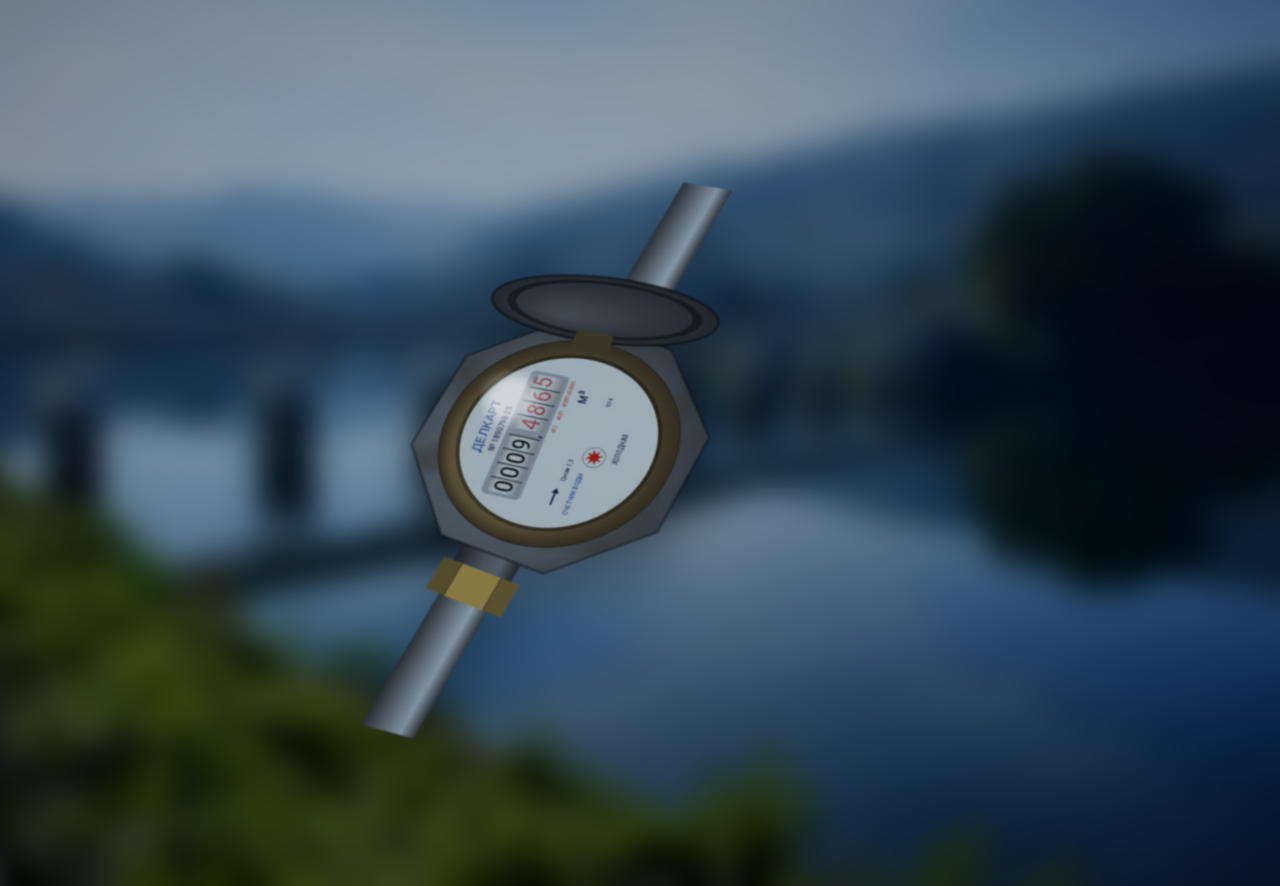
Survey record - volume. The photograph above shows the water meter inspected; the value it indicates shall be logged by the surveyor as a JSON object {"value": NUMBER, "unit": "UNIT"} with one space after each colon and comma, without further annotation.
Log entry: {"value": 9.4865, "unit": "m³"}
